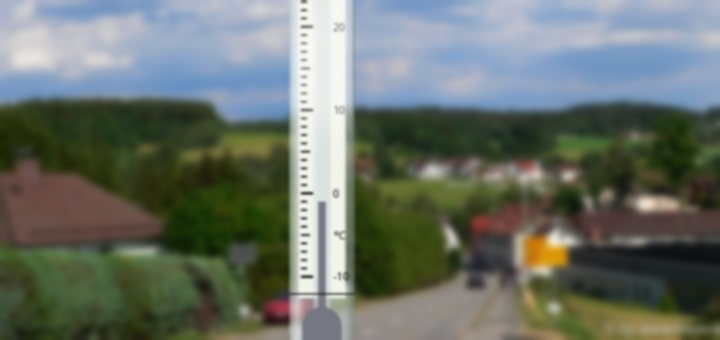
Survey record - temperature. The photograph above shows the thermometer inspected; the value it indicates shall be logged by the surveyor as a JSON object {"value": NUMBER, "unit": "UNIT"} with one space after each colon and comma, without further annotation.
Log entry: {"value": -1, "unit": "°C"}
